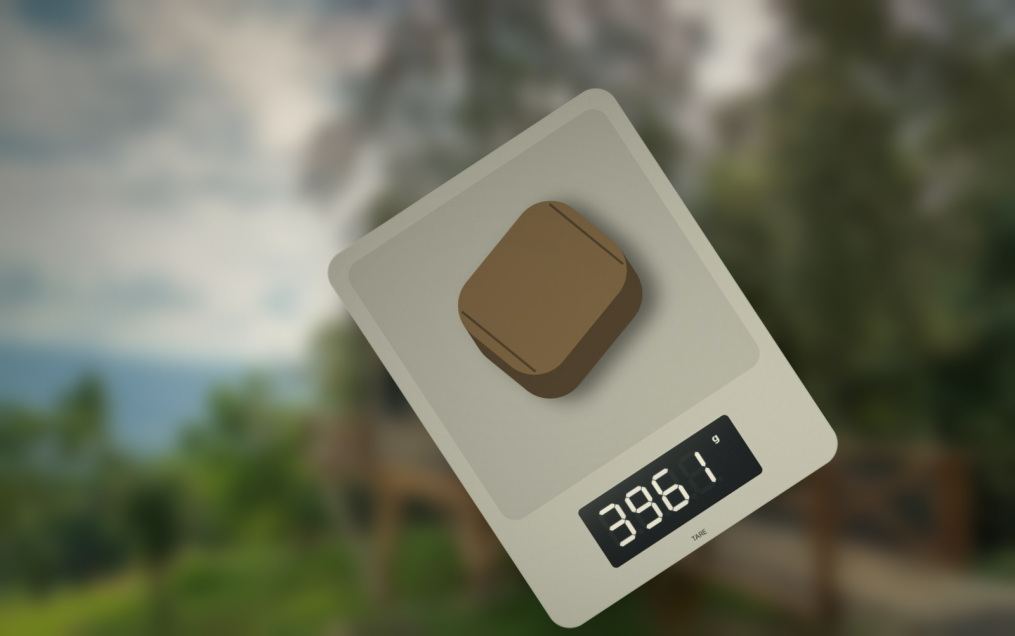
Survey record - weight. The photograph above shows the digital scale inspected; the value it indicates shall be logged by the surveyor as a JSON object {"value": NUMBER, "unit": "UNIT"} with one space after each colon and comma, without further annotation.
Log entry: {"value": 3961, "unit": "g"}
